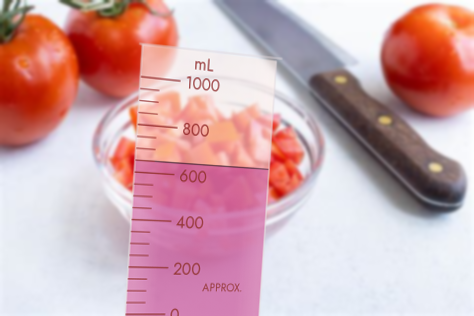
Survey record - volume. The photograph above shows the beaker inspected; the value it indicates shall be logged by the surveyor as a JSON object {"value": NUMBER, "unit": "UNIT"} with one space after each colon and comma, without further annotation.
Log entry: {"value": 650, "unit": "mL"}
